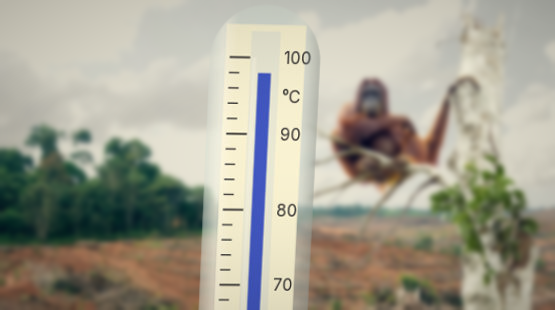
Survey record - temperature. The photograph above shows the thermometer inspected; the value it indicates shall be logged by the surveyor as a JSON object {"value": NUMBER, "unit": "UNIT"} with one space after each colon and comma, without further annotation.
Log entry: {"value": 98, "unit": "°C"}
